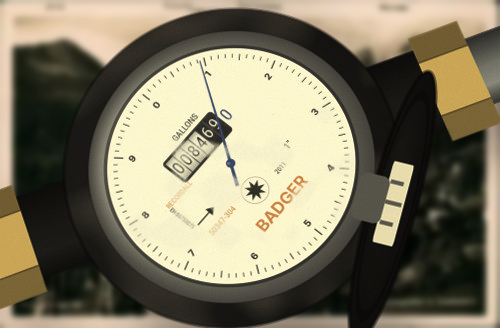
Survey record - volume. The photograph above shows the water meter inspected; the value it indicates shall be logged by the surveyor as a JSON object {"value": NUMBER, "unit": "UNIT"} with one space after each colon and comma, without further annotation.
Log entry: {"value": 84690.9, "unit": "gal"}
